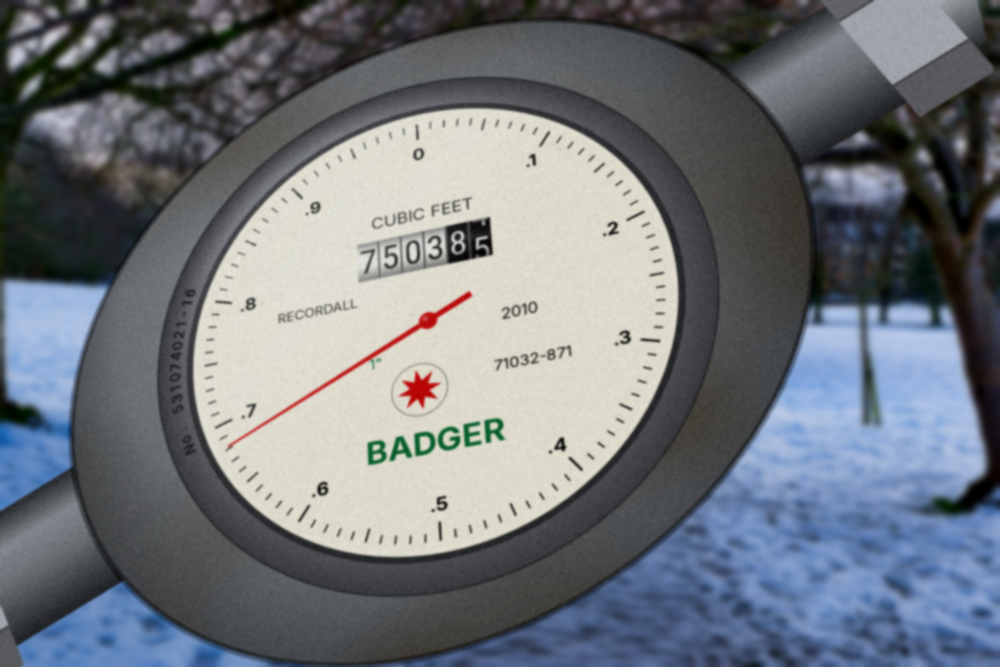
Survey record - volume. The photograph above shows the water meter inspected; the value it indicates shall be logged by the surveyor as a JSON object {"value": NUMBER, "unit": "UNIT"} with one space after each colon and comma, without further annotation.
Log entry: {"value": 750384.68, "unit": "ft³"}
